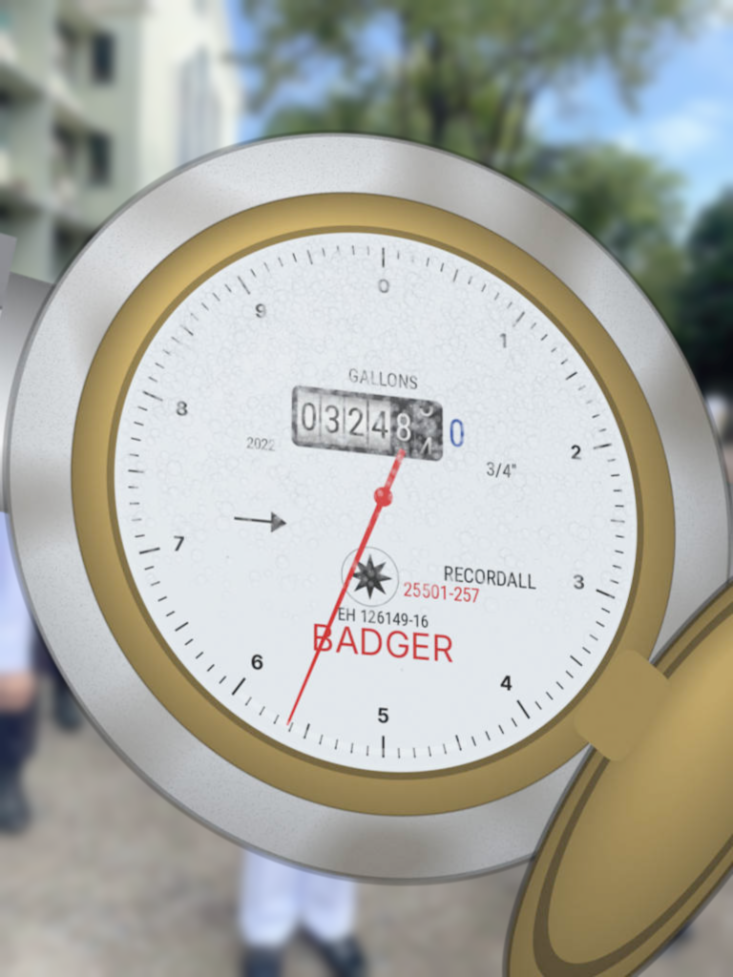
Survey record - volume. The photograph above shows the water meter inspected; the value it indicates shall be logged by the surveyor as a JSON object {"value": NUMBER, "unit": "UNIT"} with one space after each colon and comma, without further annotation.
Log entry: {"value": 324835.6, "unit": "gal"}
